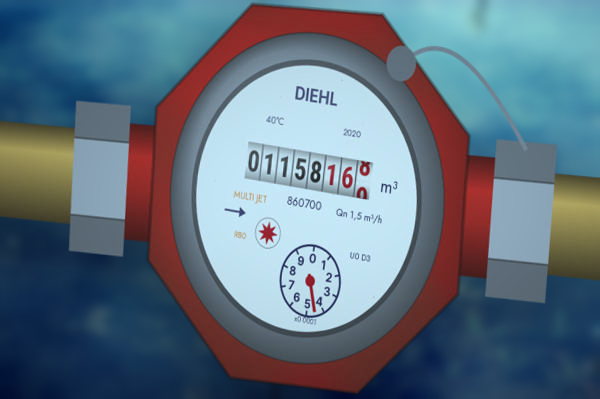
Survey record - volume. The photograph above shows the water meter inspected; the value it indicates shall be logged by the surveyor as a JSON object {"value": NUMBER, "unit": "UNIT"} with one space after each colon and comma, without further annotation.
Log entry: {"value": 1158.1684, "unit": "m³"}
